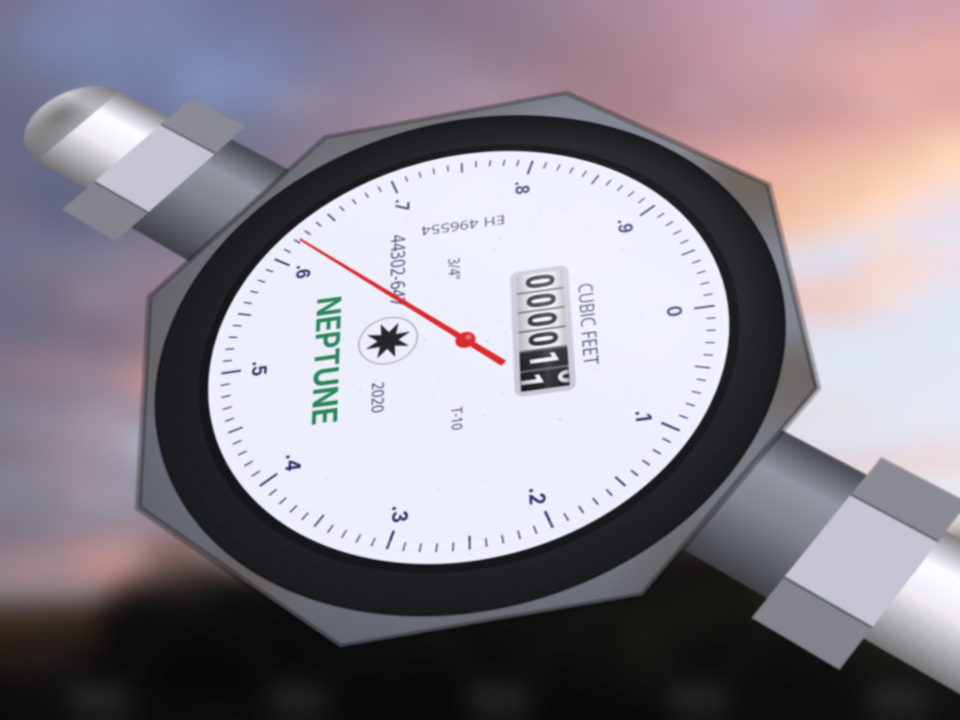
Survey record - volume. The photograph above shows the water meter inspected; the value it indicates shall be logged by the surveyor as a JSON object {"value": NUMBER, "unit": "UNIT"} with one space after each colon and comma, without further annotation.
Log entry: {"value": 10.62, "unit": "ft³"}
